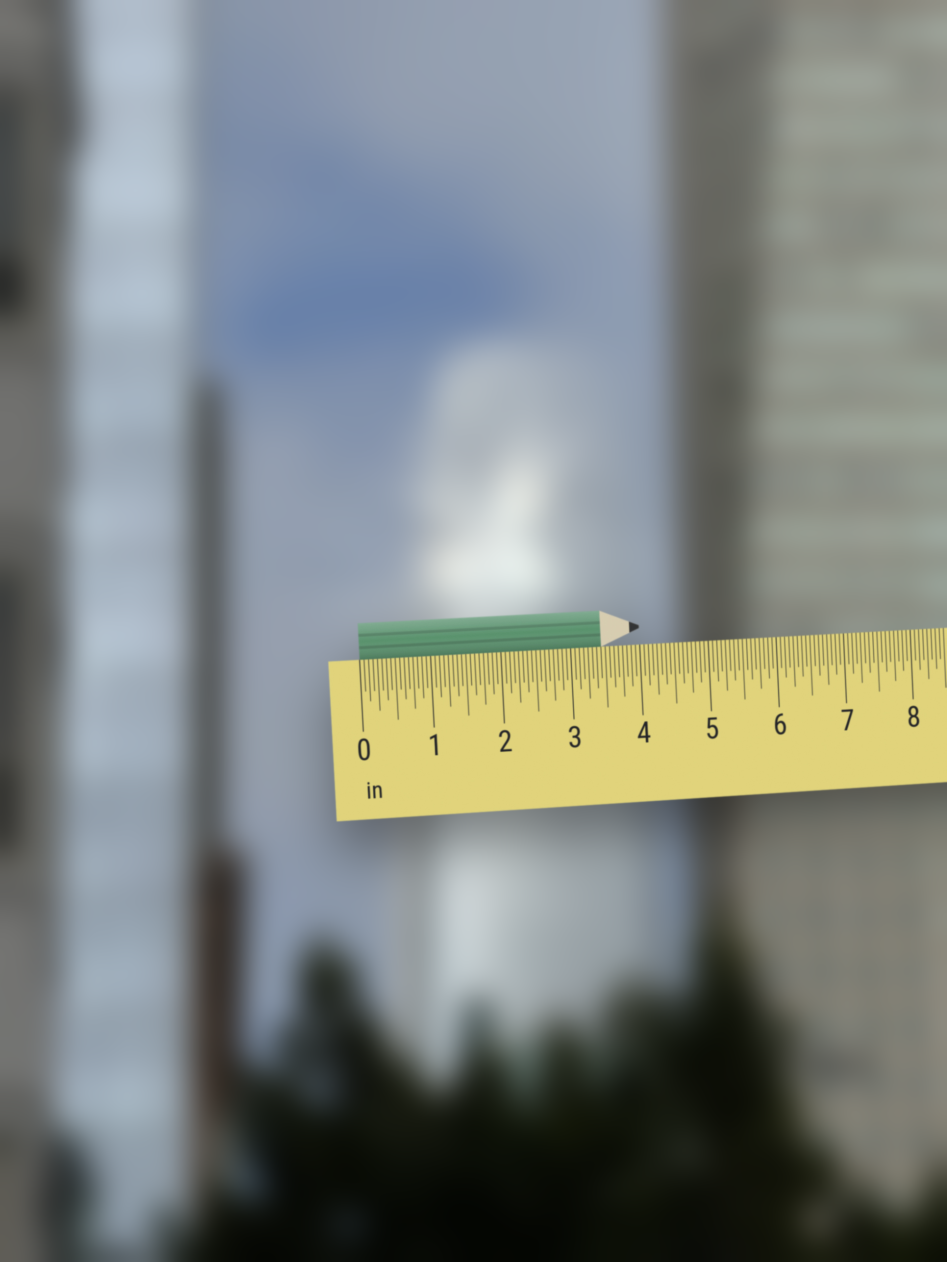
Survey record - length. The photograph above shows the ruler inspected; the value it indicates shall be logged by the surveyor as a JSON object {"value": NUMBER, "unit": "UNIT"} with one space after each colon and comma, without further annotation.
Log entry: {"value": 4, "unit": "in"}
